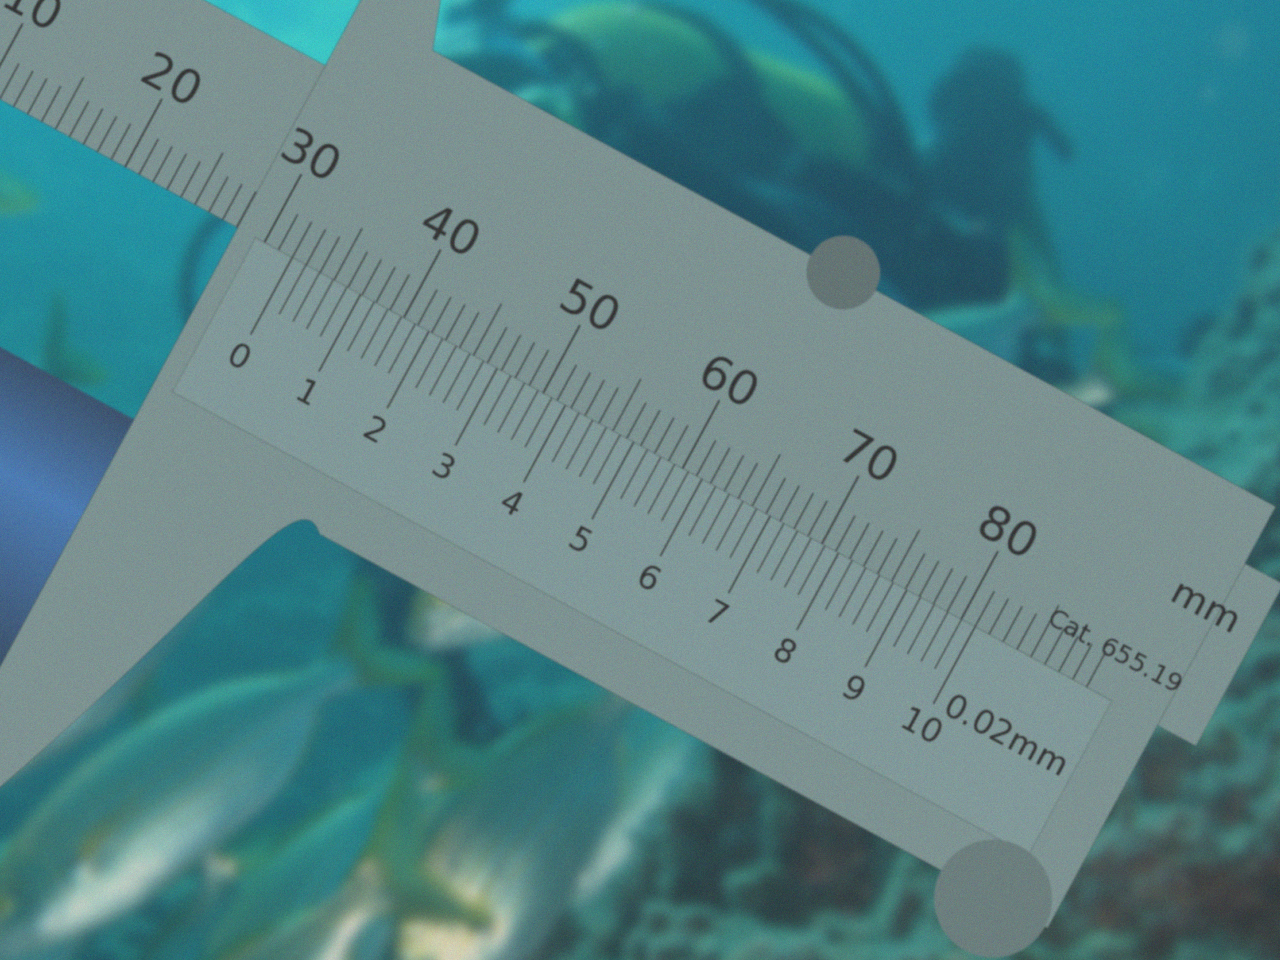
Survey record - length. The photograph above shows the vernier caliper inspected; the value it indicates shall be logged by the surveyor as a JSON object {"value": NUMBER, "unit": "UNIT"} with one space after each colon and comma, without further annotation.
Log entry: {"value": 32.0, "unit": "mm"}
